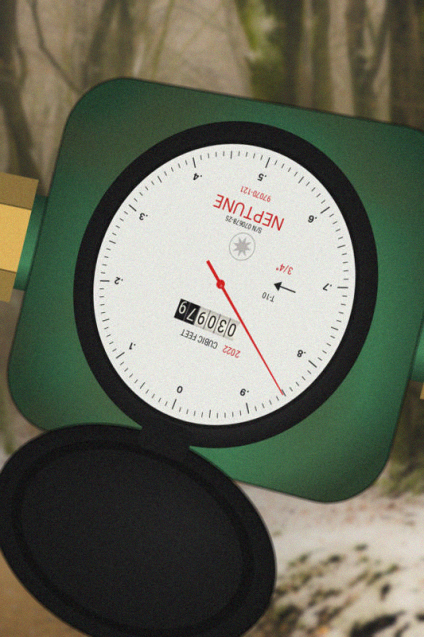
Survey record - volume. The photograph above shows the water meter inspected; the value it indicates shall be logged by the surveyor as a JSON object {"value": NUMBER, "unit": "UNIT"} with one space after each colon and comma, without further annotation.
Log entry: {"value": 30978.85, "unit": "ft³"}
